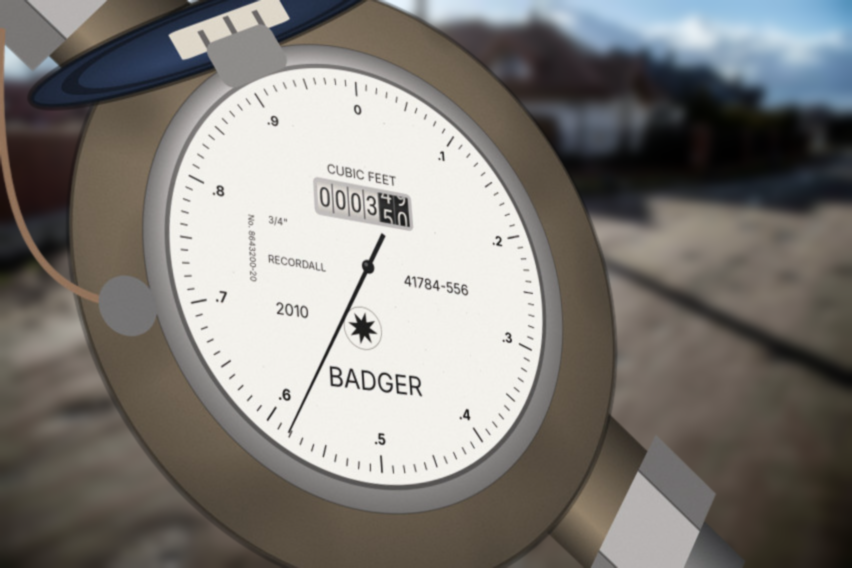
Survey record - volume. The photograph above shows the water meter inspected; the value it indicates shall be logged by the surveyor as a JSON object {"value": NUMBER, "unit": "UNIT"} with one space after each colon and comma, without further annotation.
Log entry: {"value": 349.58, "unit": "ft³"}
